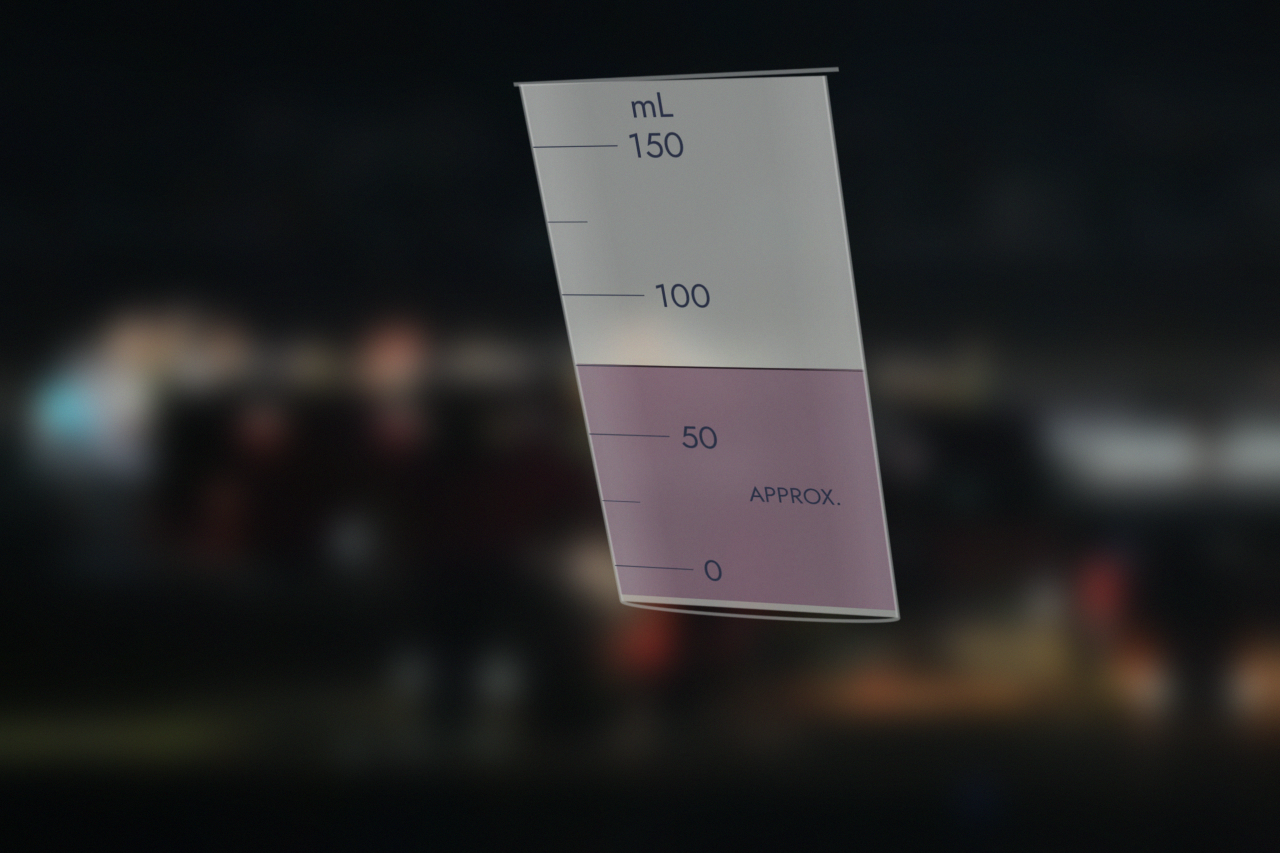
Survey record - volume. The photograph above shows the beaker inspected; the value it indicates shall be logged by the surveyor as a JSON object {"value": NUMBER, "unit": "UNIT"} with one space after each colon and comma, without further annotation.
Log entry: {"value": 75, "unit": "mL"}
